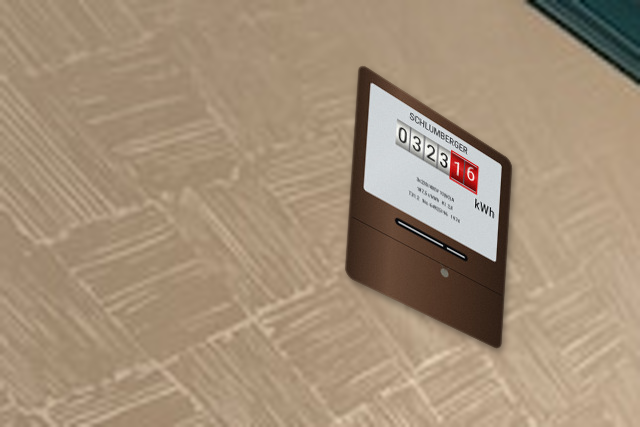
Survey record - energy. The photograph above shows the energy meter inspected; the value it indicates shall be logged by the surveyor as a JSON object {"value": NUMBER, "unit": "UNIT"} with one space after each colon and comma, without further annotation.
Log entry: {"value": 323.16, "unit": "kWh"}
